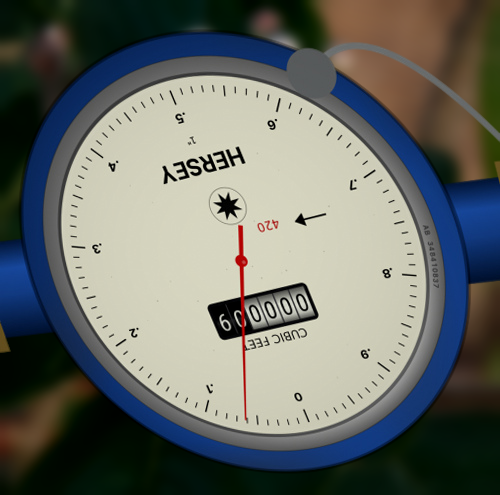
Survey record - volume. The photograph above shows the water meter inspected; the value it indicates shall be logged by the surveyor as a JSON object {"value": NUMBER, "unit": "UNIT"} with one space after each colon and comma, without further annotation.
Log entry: {"value": 9.06, "unit": "ft³"}
